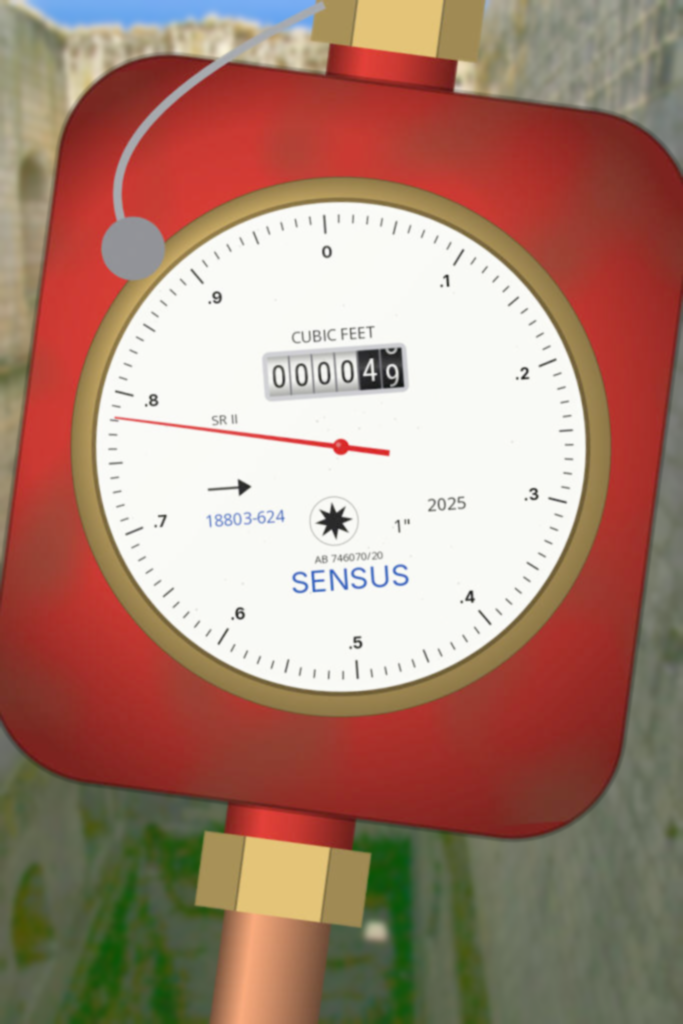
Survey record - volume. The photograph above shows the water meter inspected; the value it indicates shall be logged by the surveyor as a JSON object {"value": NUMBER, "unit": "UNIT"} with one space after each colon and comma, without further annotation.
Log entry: {"value": 48.78, "unit": "ft³"}
